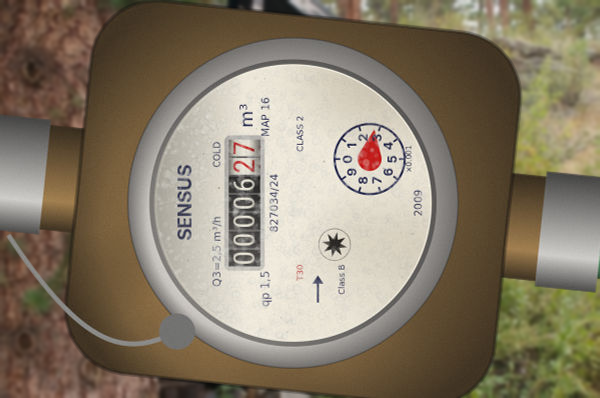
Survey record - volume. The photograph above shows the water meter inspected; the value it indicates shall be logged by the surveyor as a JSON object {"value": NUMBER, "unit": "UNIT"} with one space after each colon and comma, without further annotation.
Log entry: {"value": 6.272, "unit": "m³"}
